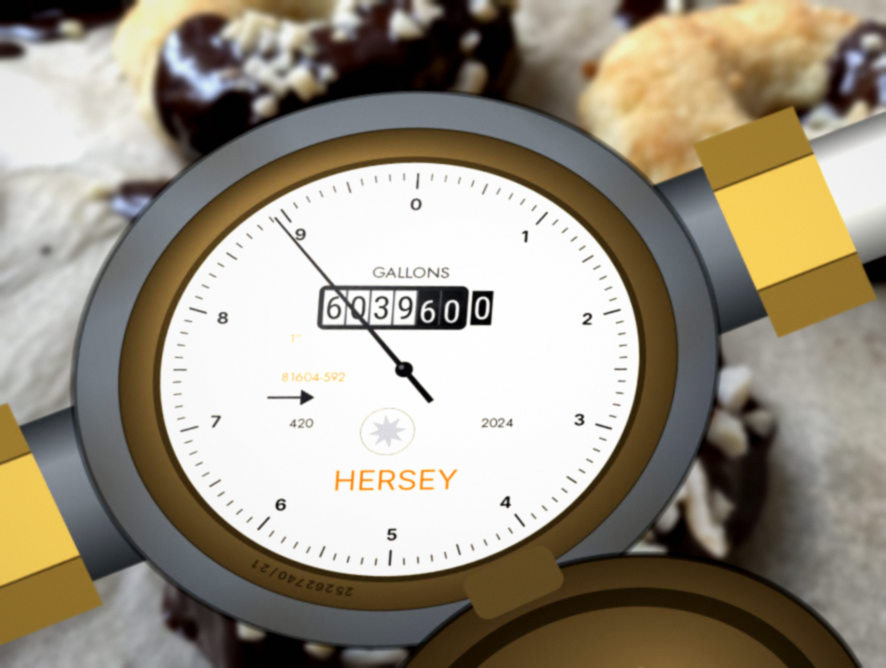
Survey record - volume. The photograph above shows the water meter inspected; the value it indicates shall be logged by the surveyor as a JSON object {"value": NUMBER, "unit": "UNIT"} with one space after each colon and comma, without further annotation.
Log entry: {"value": 6039598.9, "unit": "gal"}
